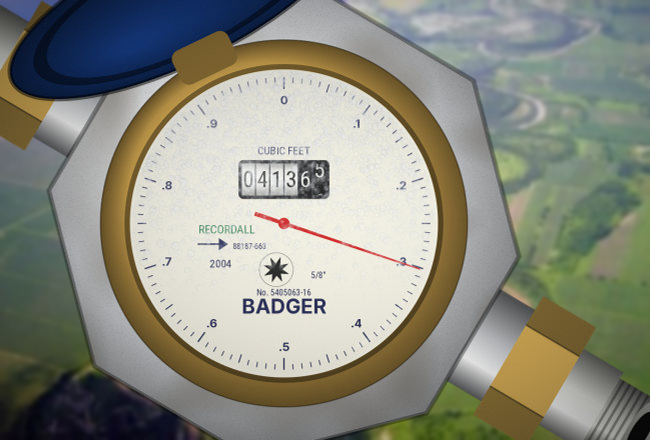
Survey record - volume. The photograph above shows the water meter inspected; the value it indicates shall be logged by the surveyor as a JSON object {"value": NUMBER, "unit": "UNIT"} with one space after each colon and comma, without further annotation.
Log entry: {"value": 41365.30, "unit": "ft³"}
